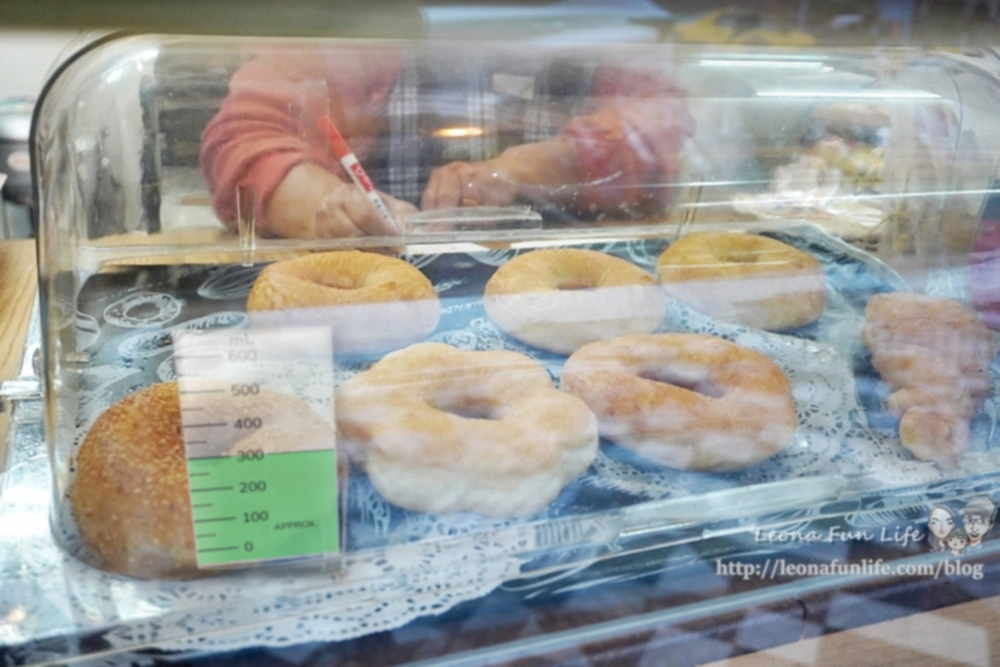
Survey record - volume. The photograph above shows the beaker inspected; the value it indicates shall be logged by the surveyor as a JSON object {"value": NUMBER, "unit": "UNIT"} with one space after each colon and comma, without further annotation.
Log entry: {"value": 300, "unit": "mL"}
